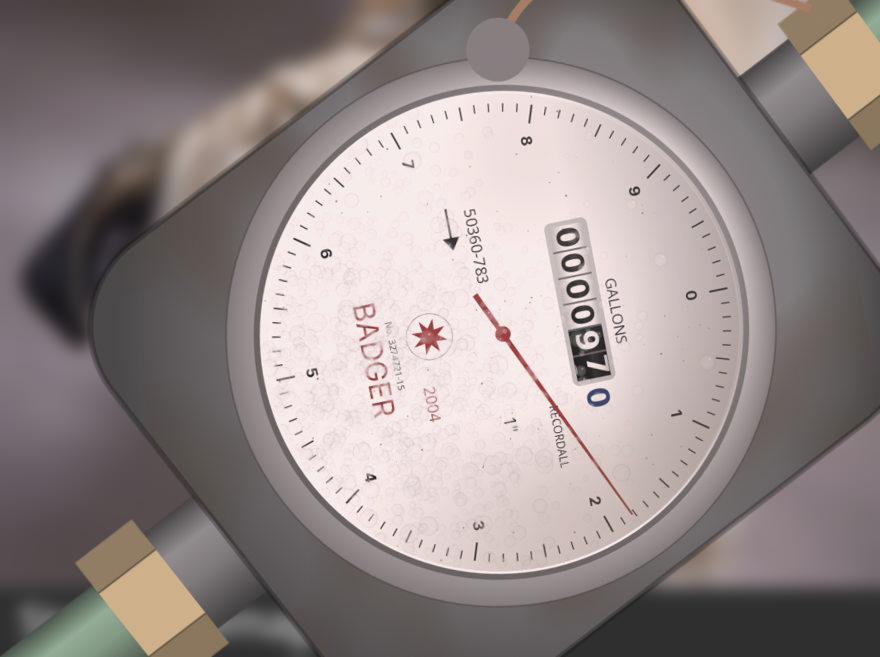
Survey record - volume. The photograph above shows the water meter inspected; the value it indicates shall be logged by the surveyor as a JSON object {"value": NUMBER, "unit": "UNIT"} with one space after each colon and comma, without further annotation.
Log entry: {"value": 971.8, "unit": "gal"}
